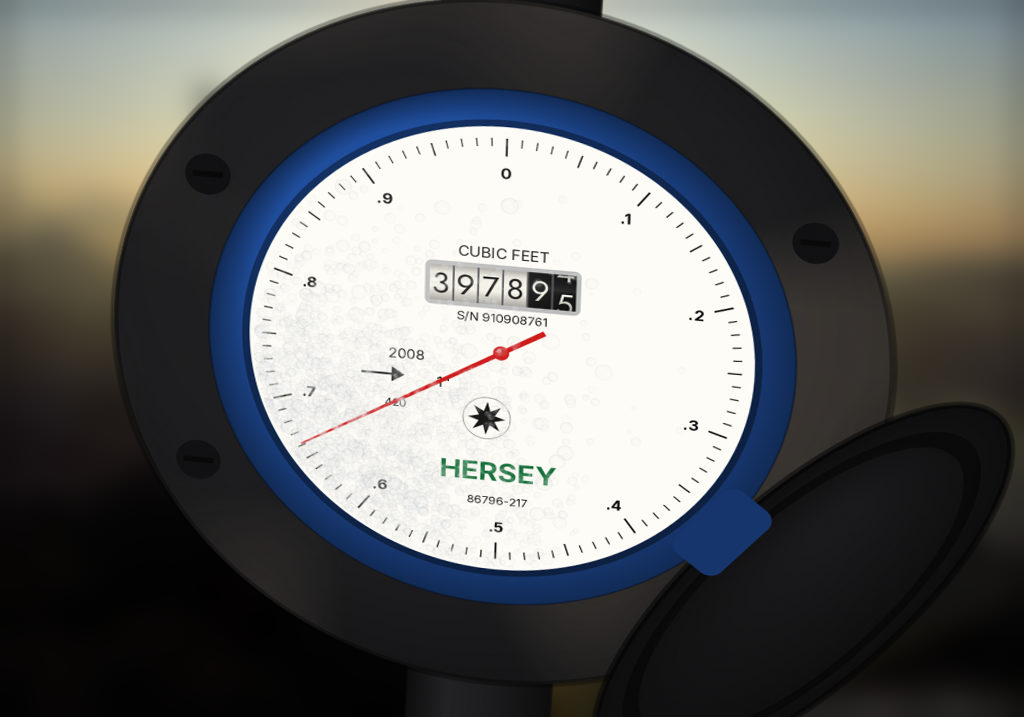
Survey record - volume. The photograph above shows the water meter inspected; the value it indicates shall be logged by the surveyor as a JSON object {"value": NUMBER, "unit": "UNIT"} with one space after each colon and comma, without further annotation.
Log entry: {"value": 397894.66, "unit": "ft³"}
